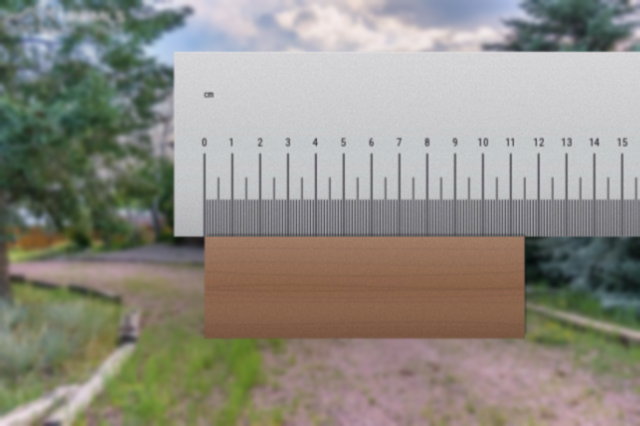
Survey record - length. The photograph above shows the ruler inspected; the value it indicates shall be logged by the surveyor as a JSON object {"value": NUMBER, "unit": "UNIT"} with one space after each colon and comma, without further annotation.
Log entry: {"value": 11.5, "unit": "cm"}
